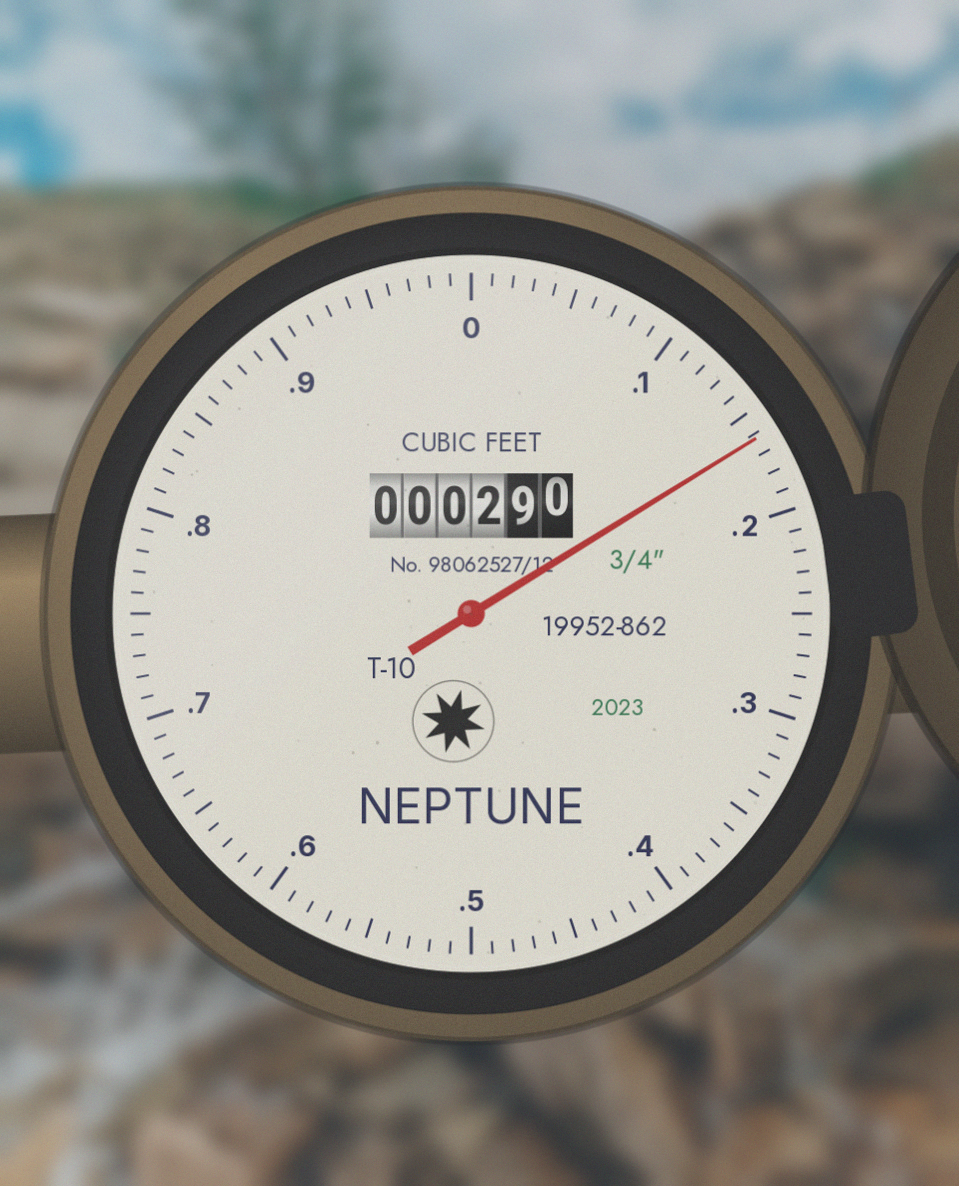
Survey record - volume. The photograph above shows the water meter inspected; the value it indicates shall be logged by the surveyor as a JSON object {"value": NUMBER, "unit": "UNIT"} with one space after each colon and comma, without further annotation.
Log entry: {"value": 290.16, "unit": "ft³"}
